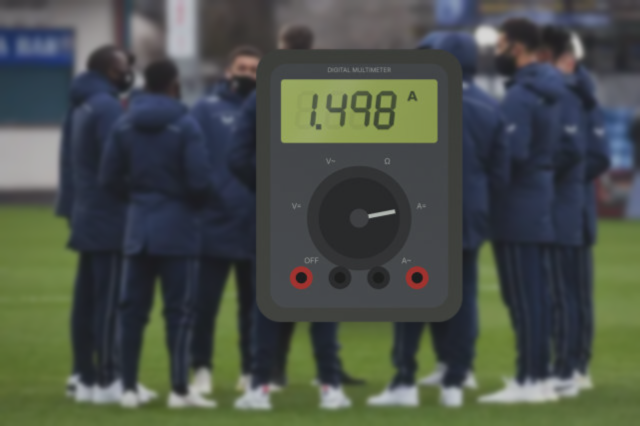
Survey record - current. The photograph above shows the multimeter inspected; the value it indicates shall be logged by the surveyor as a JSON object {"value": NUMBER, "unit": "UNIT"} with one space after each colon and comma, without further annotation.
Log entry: {"value": 1.498, "unit": "A"}
